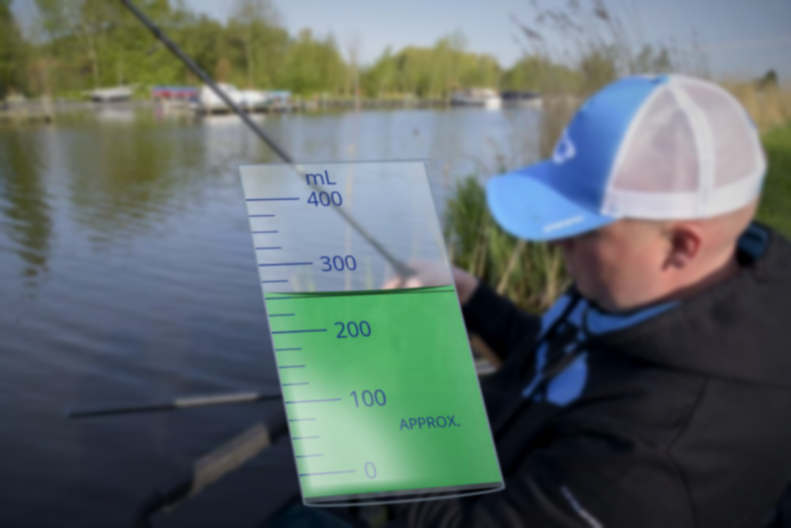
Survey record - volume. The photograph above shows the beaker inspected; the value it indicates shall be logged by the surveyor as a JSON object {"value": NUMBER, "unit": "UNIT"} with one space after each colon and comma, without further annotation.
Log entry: {"value": 250, "unit": "mL"}
